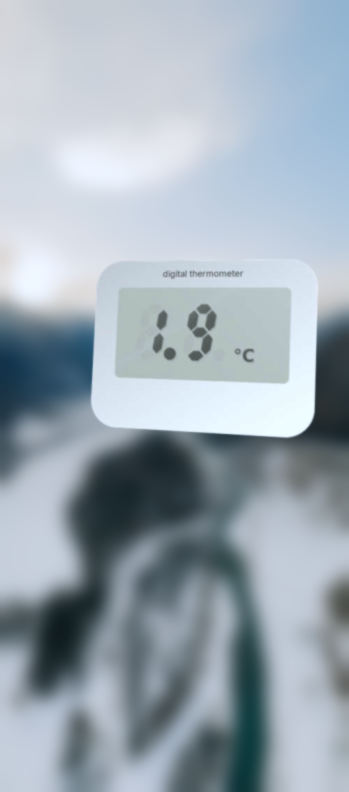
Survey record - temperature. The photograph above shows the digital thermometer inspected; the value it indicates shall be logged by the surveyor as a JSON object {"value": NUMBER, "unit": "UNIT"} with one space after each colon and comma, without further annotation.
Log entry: {"value": 1.9, "unit": "°C"}
